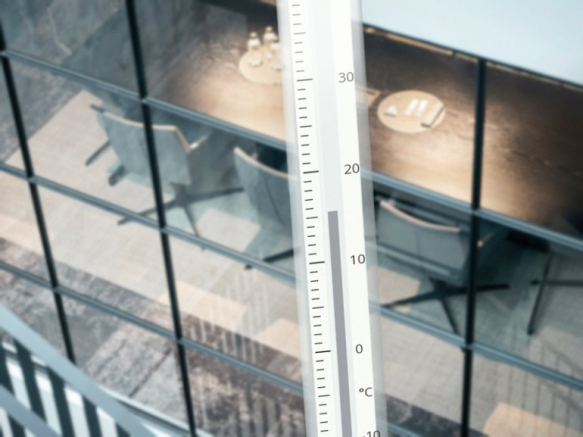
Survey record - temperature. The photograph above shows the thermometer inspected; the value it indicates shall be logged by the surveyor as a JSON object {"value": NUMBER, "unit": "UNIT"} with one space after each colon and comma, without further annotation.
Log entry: {"value": 15.5, "unit": "°C"}
